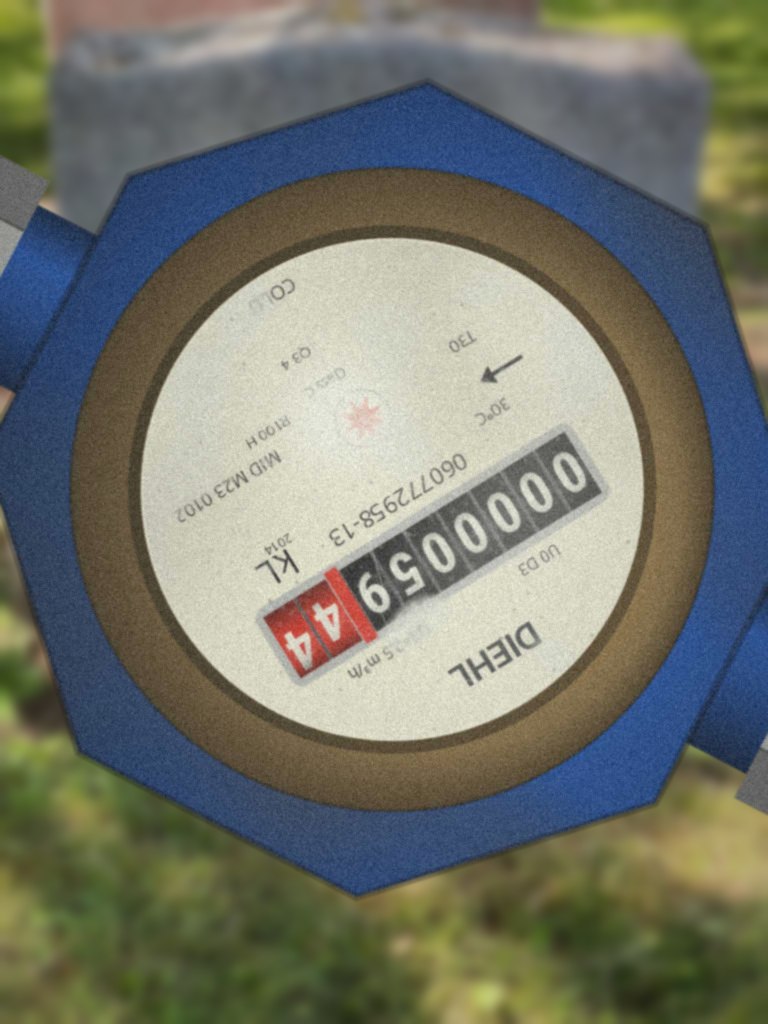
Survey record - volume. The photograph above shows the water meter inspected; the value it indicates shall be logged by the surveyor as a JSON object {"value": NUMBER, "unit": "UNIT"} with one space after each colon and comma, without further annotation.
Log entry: {"value": 59.44, "unit": "kL"}
